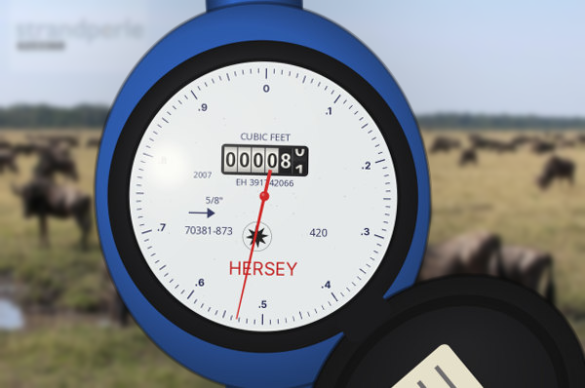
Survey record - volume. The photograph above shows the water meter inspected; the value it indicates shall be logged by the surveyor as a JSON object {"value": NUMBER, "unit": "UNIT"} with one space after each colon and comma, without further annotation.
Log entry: {"value": 80.53, "unit": "ft³"}
